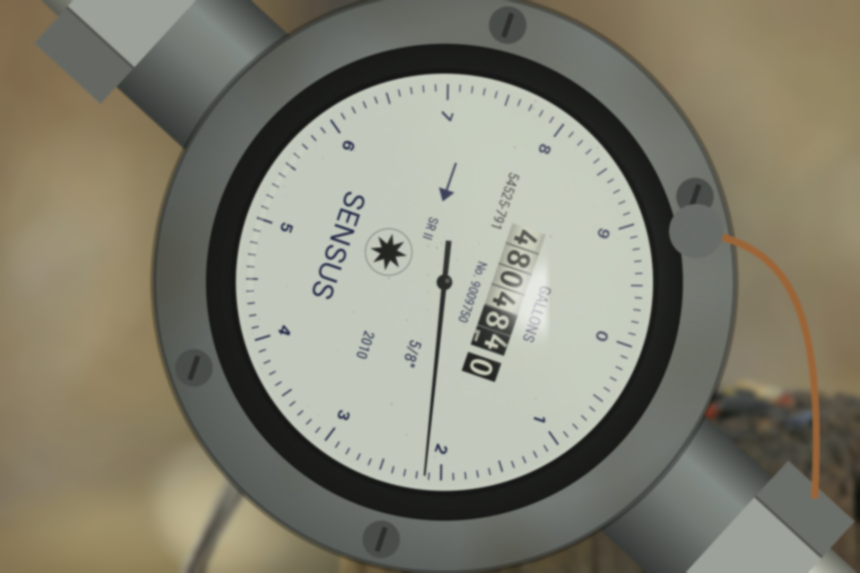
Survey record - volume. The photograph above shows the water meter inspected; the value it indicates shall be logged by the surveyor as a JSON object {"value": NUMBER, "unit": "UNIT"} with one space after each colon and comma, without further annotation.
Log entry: {"value": 4804842.1, "unit": "gal"}
